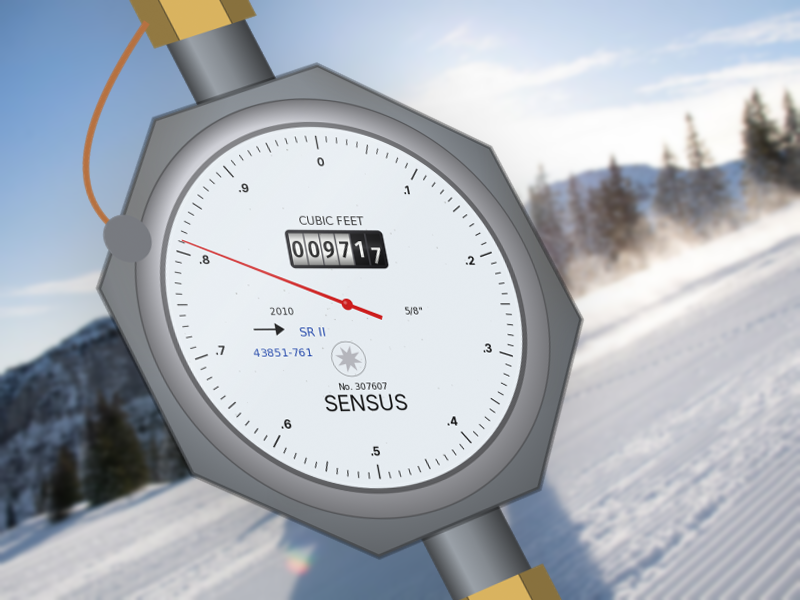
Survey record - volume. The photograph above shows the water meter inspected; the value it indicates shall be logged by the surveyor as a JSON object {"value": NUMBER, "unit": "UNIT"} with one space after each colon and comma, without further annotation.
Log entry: {"value": 9716.81, "unit": "ft³"}
